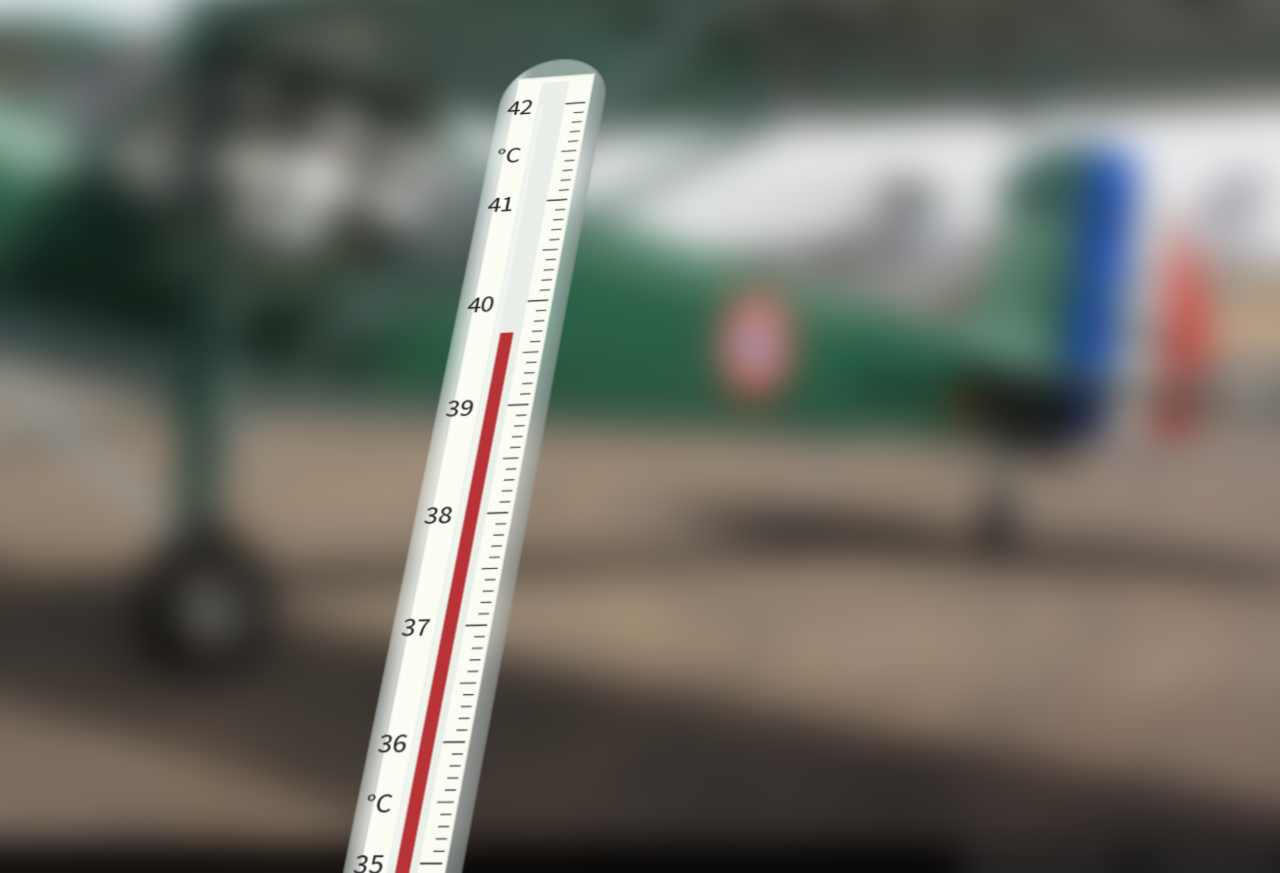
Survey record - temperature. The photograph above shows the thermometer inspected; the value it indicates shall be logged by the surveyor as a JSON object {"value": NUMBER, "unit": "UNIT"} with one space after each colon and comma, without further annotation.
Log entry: {"value": 39.7, "unit": "°C"}
